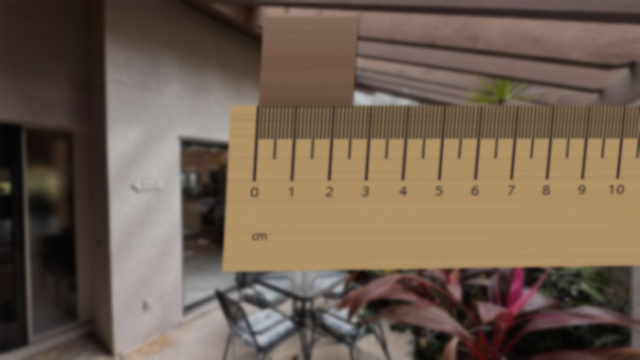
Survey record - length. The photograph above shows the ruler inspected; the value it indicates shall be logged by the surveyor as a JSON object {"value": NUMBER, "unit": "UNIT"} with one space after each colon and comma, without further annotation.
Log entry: {"value": 2.5, "unit": "cm"}
